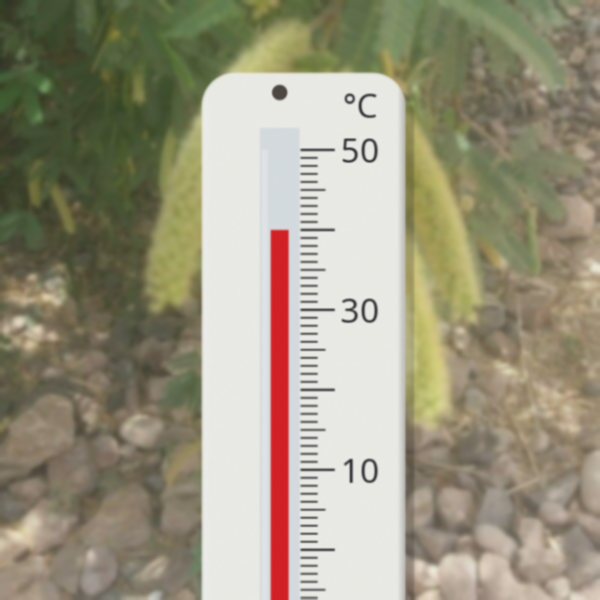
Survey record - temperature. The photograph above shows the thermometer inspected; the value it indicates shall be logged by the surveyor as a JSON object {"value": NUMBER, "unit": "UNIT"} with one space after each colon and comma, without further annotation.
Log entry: {"value": 40, "unit": "°C"}
